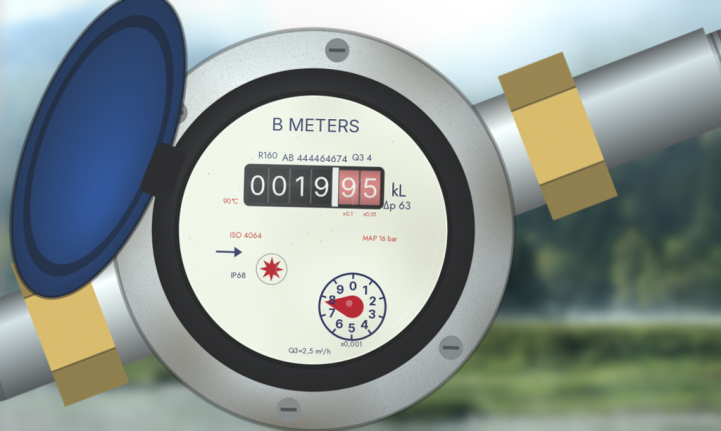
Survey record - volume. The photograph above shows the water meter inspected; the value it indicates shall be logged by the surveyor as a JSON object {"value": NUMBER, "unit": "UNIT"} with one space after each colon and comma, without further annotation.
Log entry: {"value": 19.957, "unit": "kL"}
